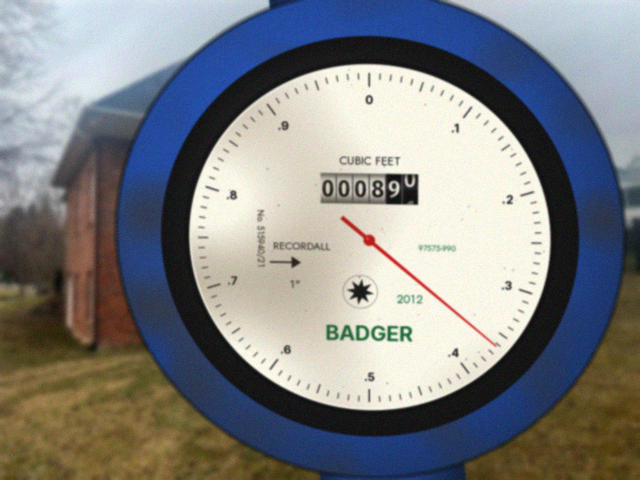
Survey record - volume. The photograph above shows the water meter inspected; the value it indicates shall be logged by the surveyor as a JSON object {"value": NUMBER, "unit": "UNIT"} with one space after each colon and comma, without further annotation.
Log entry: {"value": 890.36, "unit": "ft³"}
